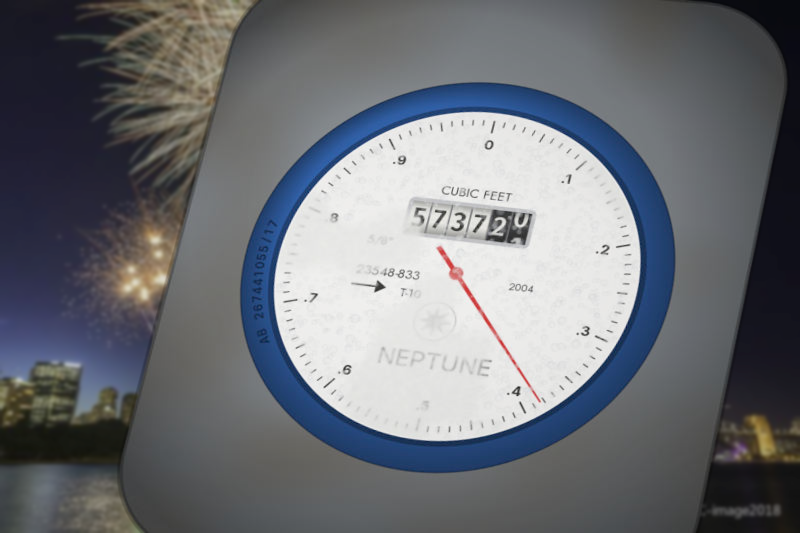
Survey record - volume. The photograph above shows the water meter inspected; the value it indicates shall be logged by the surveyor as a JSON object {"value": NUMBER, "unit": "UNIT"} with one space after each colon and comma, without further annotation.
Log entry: {"value": 573720.38, "unit": "ft³"}
